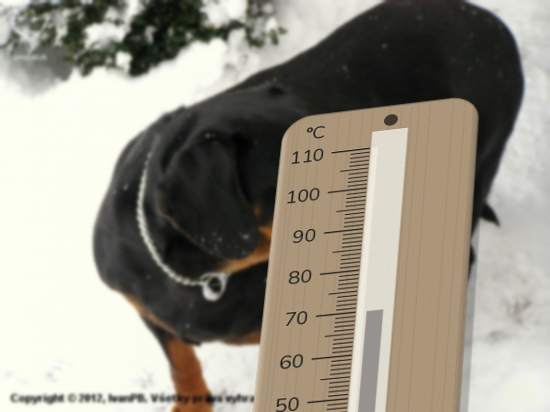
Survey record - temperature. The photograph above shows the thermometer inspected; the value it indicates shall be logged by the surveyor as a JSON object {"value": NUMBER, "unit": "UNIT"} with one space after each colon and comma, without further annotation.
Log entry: {"value": 70, "unit": "°C"}
